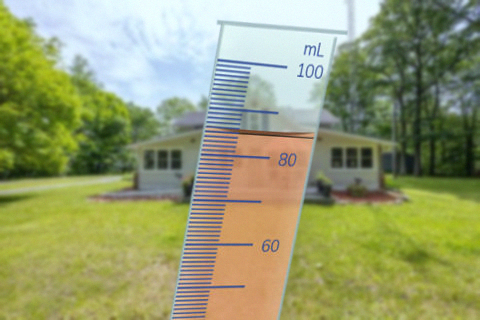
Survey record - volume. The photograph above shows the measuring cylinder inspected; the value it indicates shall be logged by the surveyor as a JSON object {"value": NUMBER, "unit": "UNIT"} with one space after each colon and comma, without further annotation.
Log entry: {"value": 85, "unit": "mL"}
